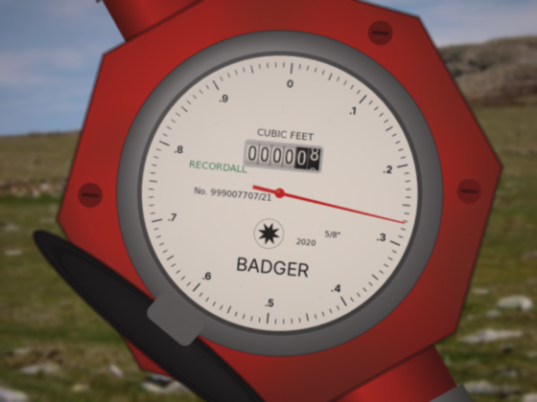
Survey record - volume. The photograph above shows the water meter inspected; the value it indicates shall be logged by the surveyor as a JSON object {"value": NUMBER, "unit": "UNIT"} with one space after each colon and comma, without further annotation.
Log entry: {"value": 8.27, "unit": "ft³"}
